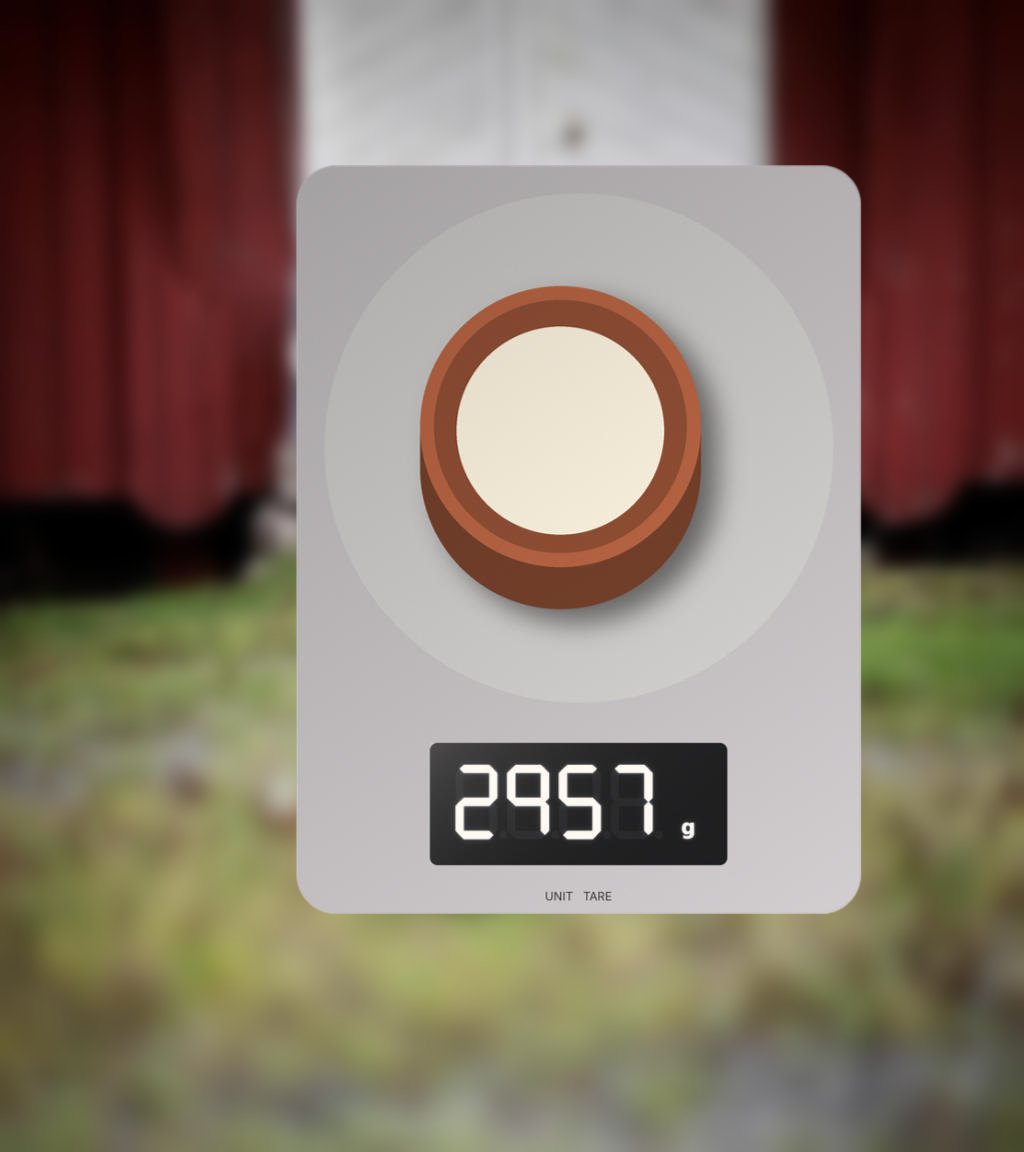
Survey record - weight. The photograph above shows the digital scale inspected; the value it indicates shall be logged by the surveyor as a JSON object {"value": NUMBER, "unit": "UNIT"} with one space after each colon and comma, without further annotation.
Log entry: {"value": 2957, "unit": "g"}
